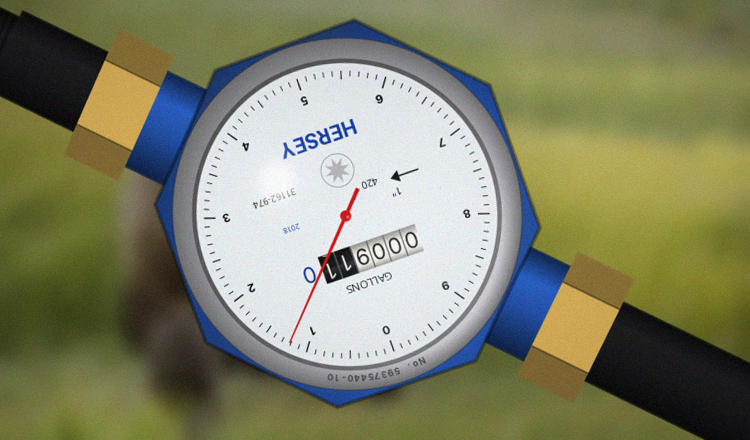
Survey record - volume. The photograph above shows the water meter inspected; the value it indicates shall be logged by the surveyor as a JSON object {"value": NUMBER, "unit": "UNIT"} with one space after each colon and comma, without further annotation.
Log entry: {"value": 9111.2, "unit": "gal"}
